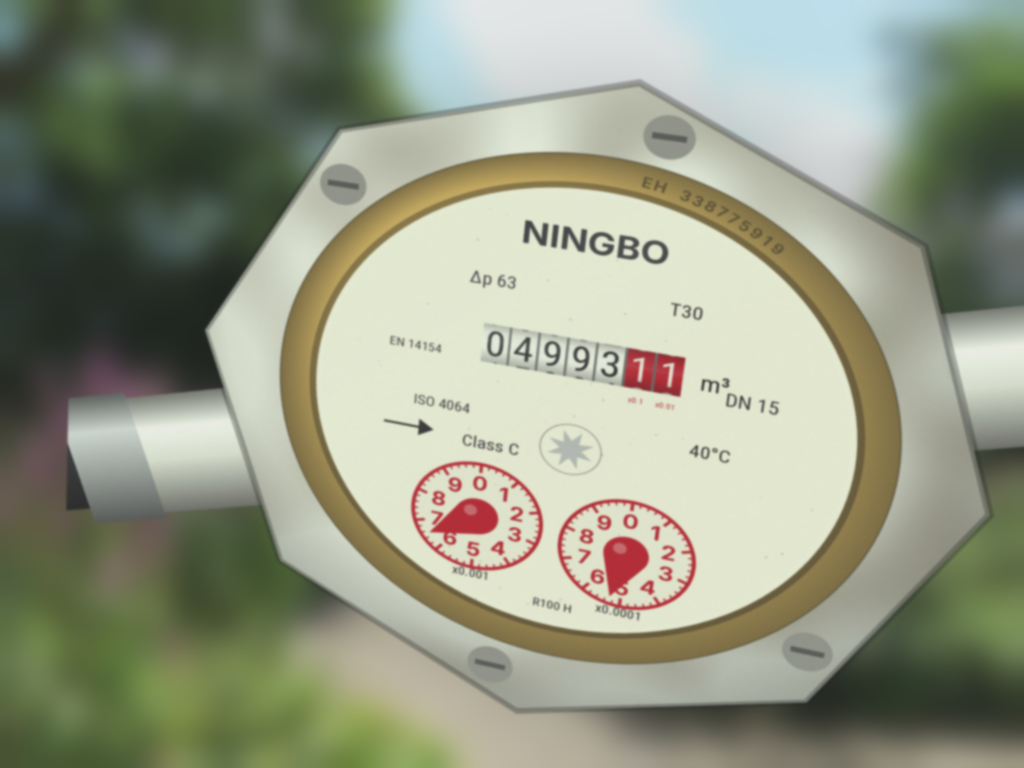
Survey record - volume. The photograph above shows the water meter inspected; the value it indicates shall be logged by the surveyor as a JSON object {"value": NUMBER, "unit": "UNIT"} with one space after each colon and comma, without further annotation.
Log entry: {"value": 4993.1165, "unit": "m³"}
